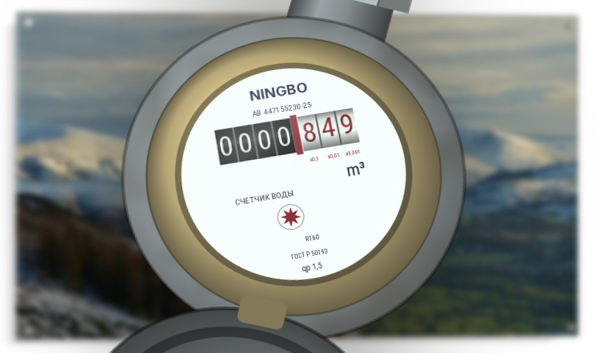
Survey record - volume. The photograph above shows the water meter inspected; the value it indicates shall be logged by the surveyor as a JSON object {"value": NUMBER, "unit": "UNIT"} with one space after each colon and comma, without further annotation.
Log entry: {"value": 0.849, "unit": "m³"}
